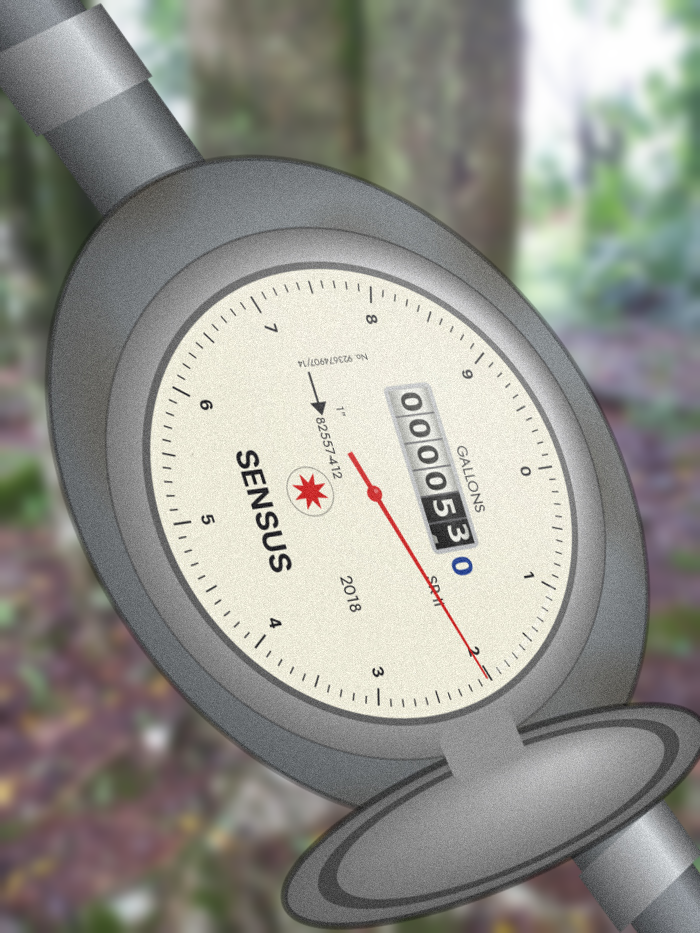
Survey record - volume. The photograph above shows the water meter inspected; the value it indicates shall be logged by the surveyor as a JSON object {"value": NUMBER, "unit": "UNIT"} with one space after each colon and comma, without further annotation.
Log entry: {"value": 532.0, "unit": "gal"}
